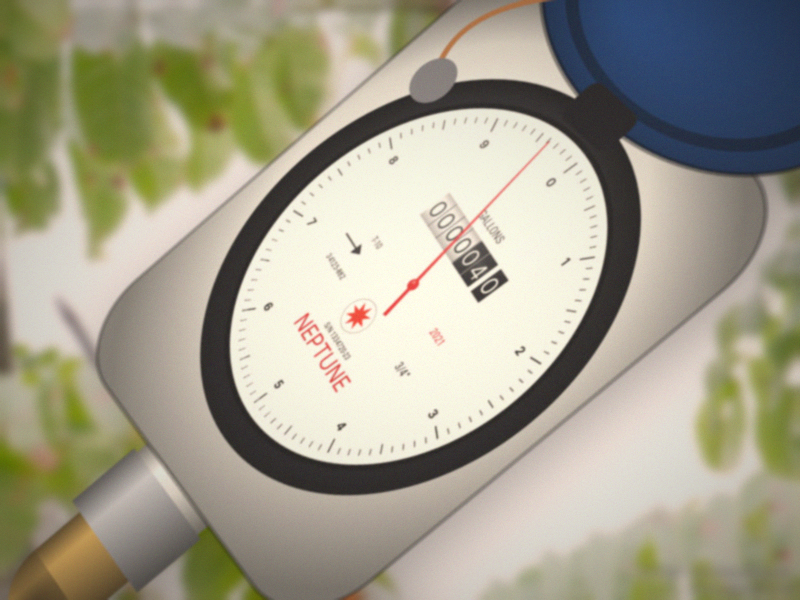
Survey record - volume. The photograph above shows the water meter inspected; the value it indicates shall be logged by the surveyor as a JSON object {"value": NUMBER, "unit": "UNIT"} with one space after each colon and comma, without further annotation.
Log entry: {"value": 39.6, "unit": "gal"}
